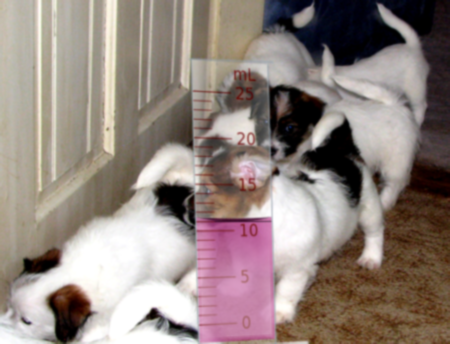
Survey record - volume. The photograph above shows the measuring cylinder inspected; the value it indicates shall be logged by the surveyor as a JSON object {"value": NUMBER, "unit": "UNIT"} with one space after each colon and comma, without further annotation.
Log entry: {"value": 11, "unit": "mL"}
